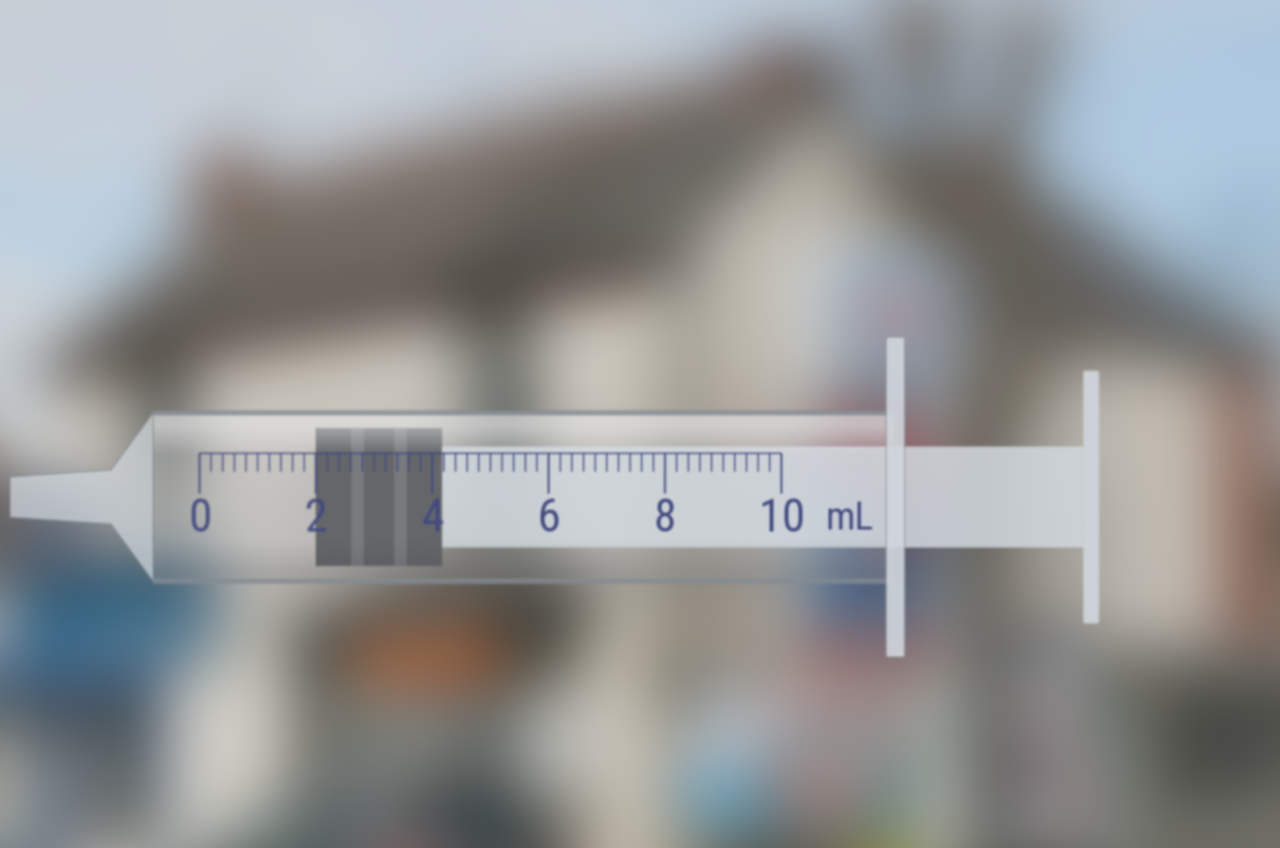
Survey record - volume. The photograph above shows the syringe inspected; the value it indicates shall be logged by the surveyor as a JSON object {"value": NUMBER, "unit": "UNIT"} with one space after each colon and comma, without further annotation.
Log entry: {"value": 2, "unit": "mL"}
